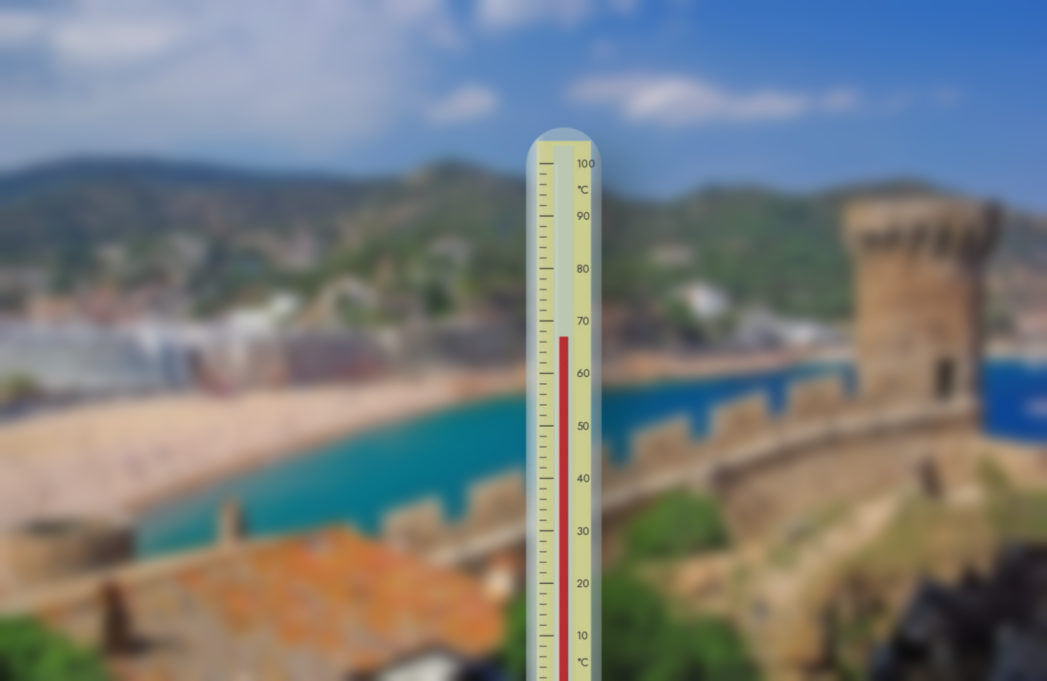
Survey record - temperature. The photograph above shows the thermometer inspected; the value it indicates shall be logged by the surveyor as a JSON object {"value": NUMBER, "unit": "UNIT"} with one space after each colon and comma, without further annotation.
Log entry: {"value": 67, "unit": "°C"}
